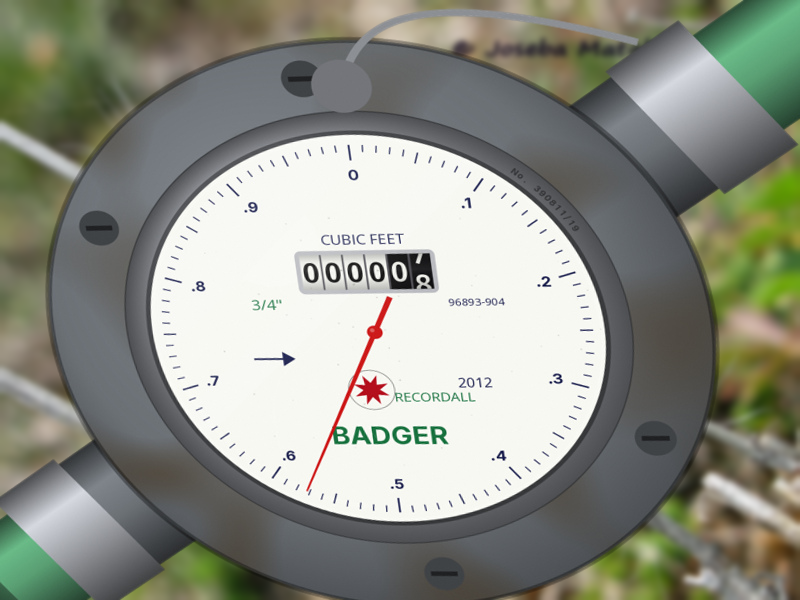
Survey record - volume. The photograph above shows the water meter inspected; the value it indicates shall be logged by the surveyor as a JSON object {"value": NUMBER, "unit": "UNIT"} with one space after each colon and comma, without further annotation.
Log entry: {"value": 7.57, "unit": "ft³"}
